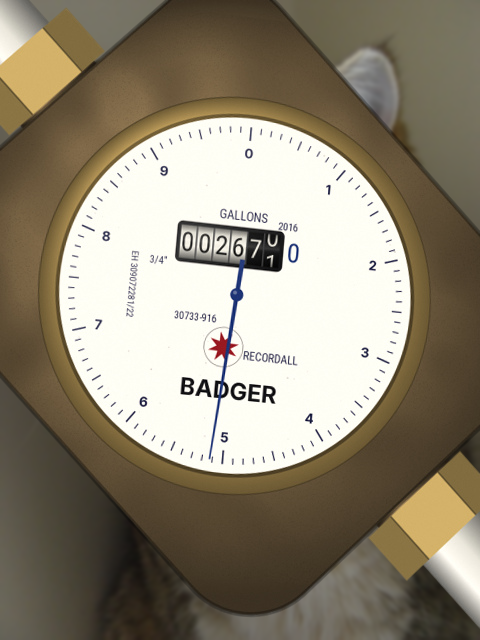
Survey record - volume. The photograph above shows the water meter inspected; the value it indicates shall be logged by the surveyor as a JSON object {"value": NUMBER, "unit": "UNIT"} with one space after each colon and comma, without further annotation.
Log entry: {"value": 26705.1, "unit": "gal"}
